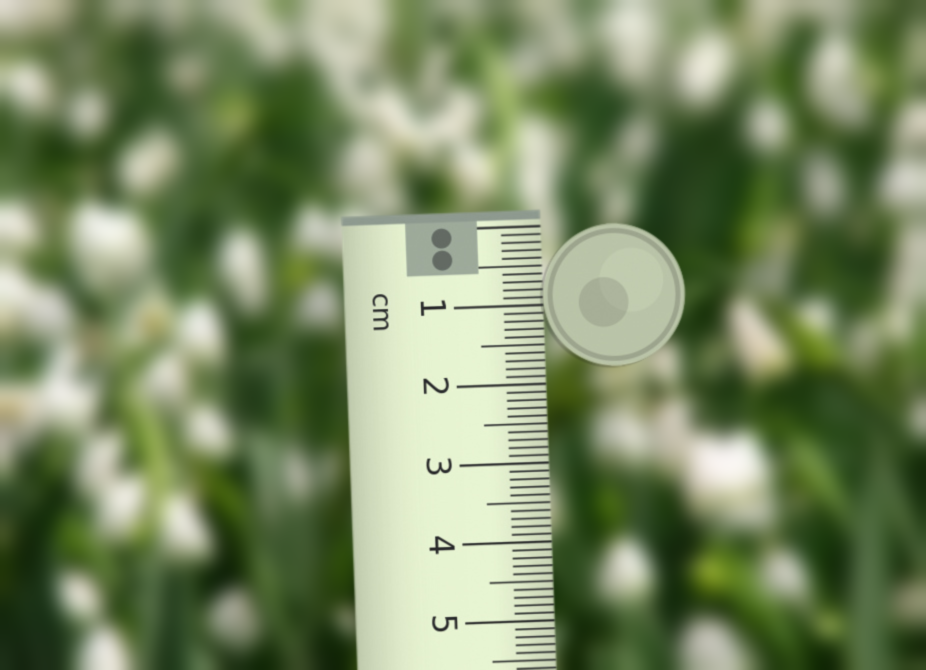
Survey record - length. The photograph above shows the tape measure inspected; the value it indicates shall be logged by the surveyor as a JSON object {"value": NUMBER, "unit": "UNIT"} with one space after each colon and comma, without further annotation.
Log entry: {"value": 1.8, "unit": "cm"}
